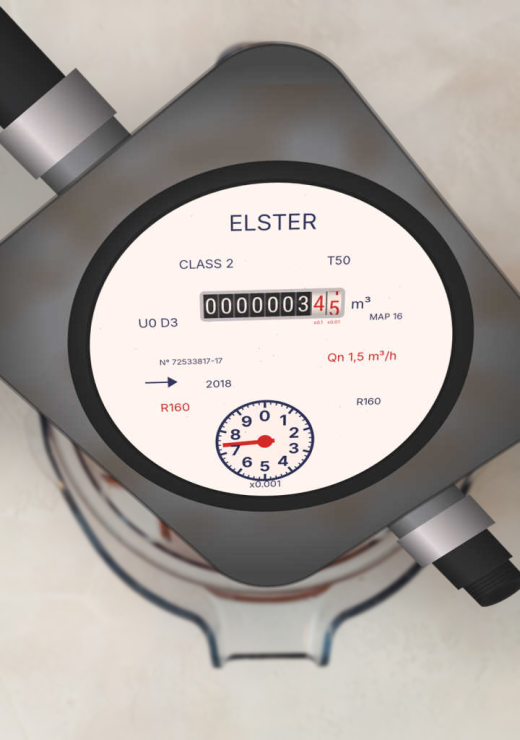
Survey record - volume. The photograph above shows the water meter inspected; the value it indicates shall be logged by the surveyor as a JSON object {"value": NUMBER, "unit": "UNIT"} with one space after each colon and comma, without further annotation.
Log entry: {"value": 3.447, "unit": "m³"}
